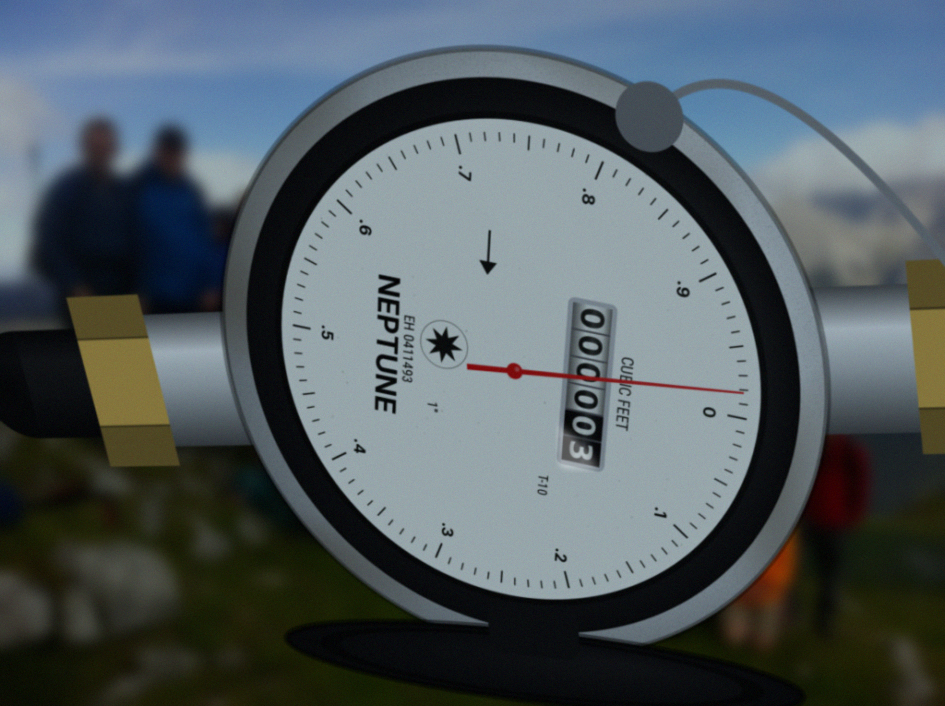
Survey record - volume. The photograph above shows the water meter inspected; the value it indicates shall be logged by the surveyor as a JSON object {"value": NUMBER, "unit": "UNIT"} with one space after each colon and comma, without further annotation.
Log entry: {"value": 2.98, "unit": "ft³"}
